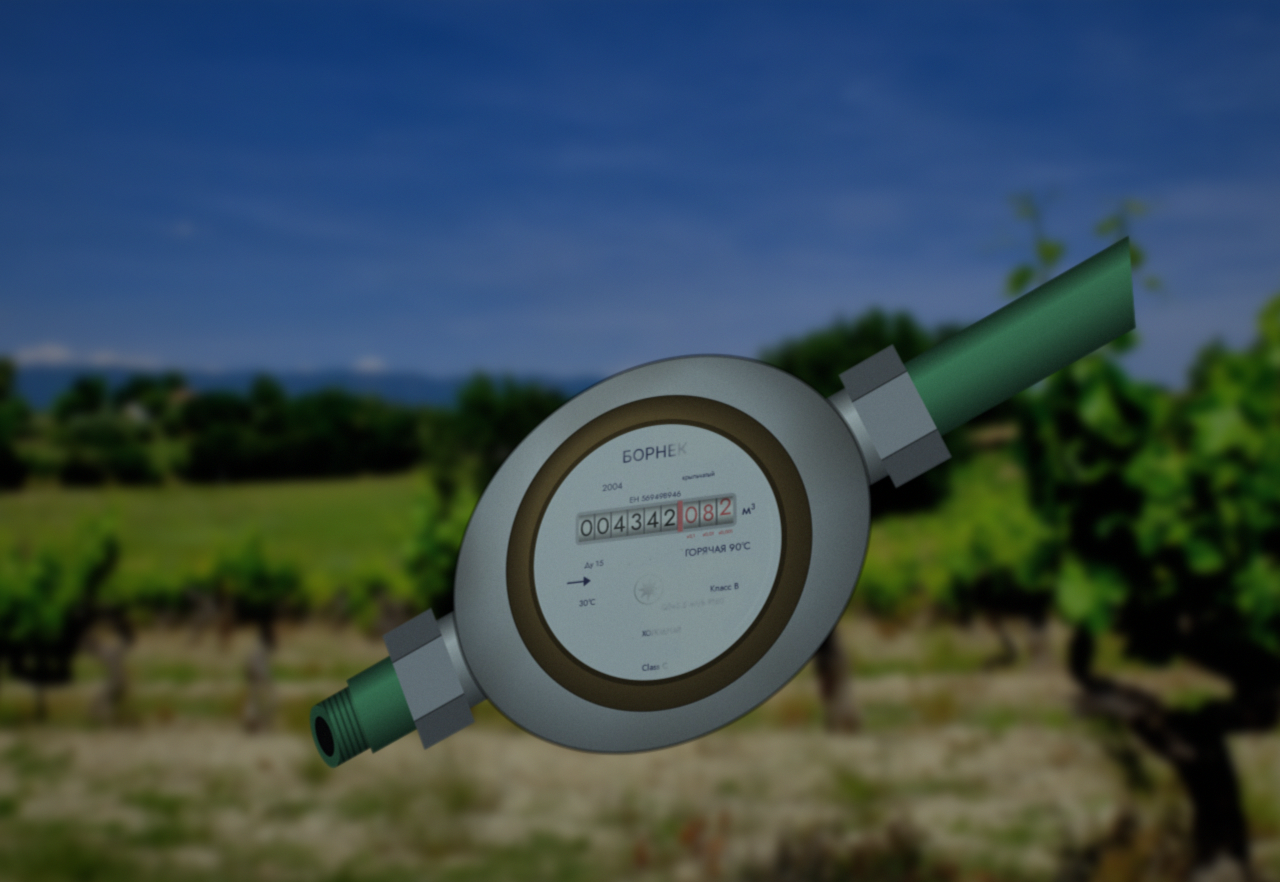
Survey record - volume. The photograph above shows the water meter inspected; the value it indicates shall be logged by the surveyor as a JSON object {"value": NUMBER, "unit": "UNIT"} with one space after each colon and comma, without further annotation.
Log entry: {"value": 4342.082, "unit": "m³"}
